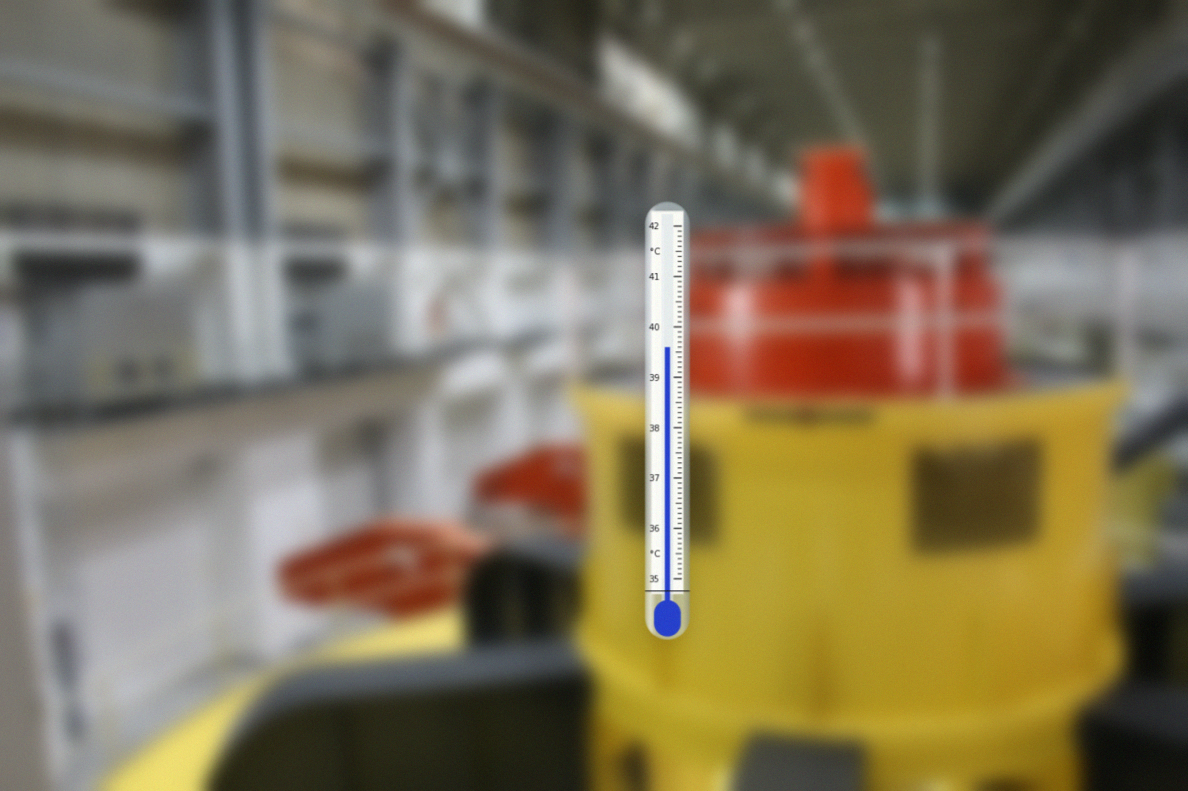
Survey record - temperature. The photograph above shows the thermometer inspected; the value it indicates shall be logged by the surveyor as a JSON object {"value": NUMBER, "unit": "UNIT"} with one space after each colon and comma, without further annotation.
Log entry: {"value": 39.6, "unit": "°C"}
